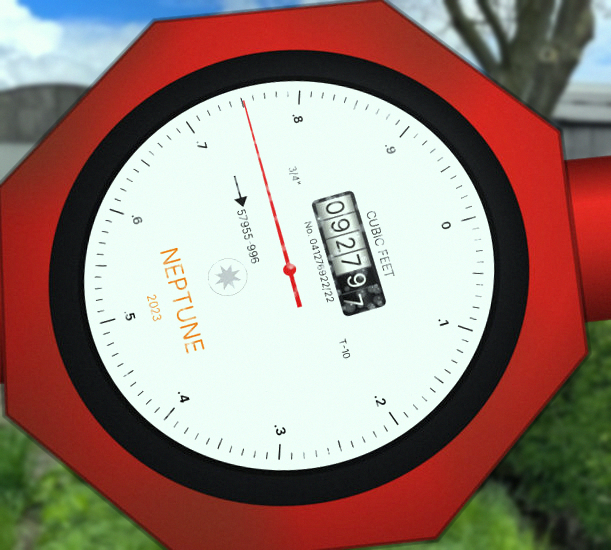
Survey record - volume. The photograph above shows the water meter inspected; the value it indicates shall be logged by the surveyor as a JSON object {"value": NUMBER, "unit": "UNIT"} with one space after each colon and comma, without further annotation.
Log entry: {"value": 92796.75, "unit": "ft³"}
